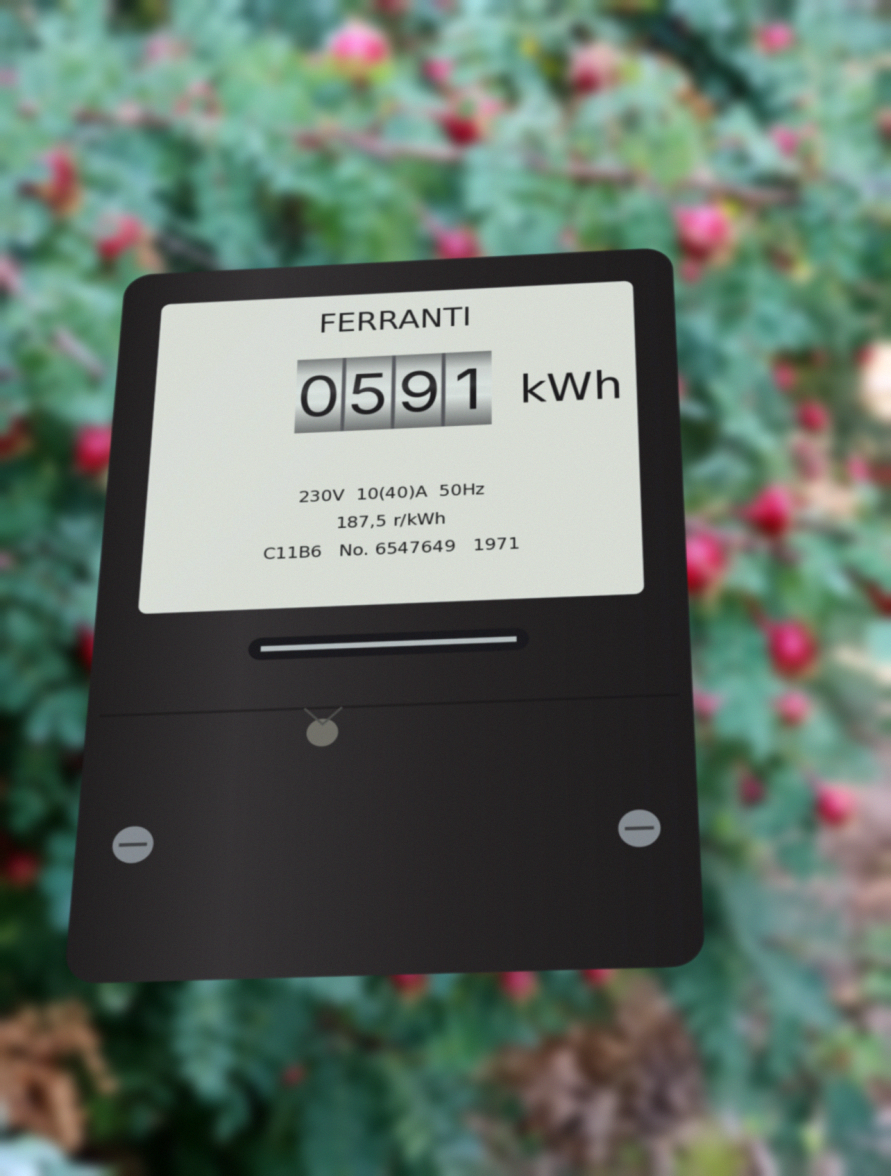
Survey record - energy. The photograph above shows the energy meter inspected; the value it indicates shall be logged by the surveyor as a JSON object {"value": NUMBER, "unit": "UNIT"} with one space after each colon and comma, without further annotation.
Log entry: {"value": 591, "unit": "kWh"}
